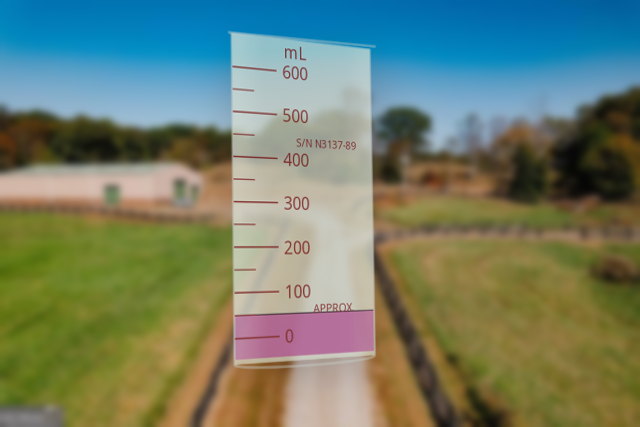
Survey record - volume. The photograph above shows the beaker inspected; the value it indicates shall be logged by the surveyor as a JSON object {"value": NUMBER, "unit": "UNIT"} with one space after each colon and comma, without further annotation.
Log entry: {"value": 50, "unit": "mL"}
